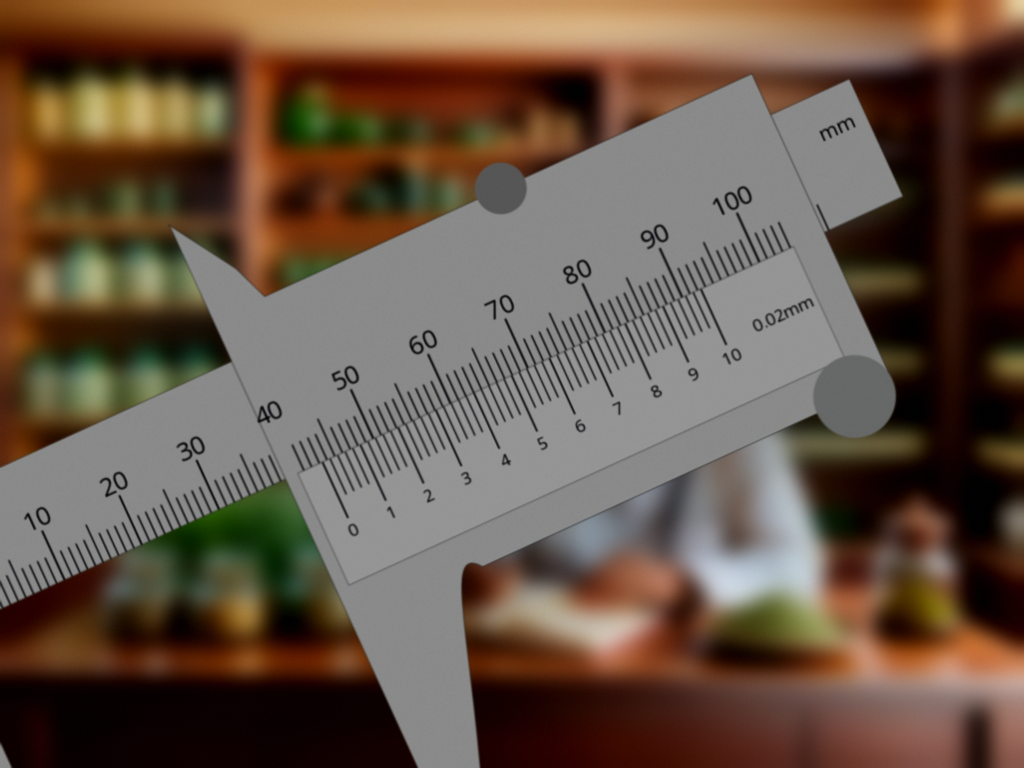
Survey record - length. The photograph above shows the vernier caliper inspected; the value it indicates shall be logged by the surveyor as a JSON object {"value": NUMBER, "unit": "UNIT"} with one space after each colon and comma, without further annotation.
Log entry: {"value": 43.4, "unit": "mm"}
